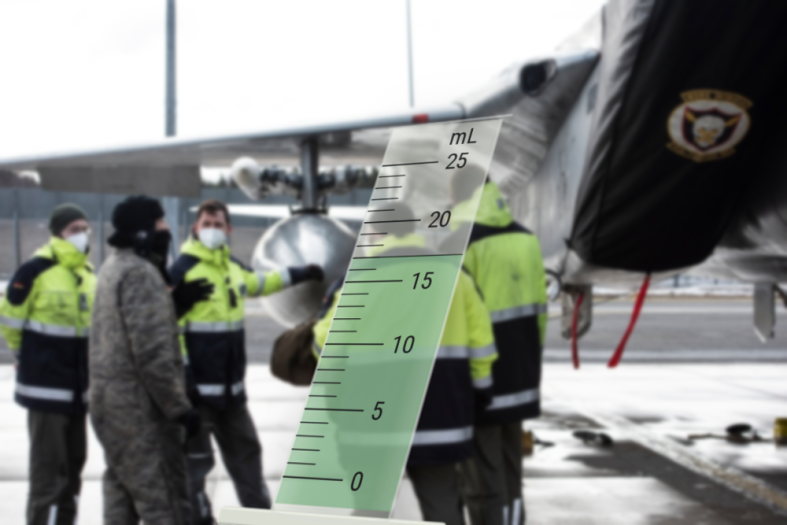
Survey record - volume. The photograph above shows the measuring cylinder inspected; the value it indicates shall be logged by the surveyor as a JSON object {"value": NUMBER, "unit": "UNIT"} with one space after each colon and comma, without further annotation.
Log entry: {"value": 17, "unit": "mL"}
